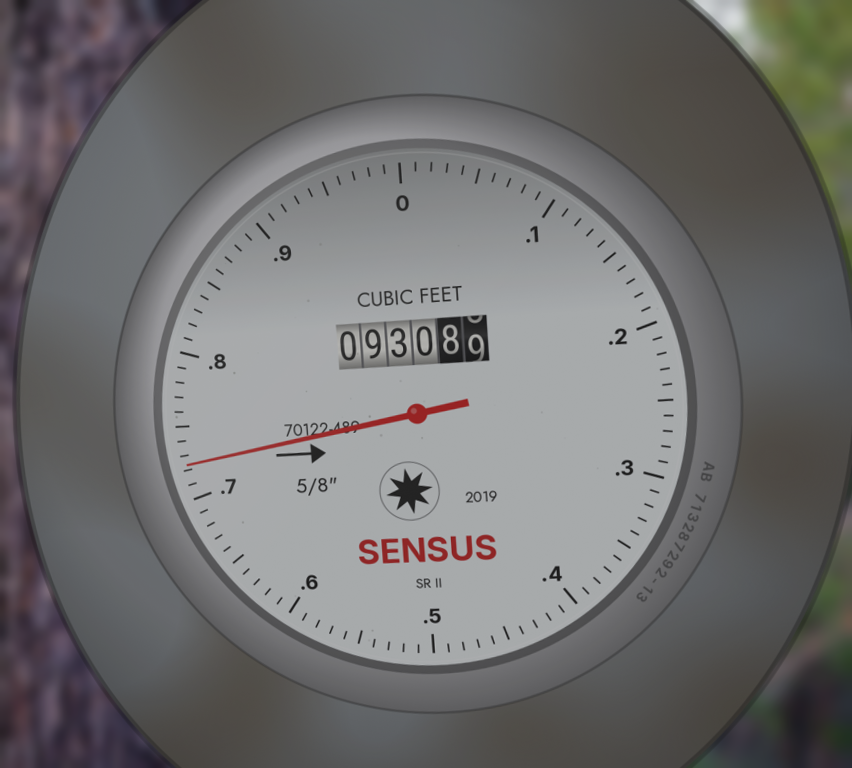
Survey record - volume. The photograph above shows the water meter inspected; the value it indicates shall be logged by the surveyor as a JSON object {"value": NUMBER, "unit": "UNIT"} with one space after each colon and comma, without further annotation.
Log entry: {"value": 93088.72, "unit": "ft³"}
